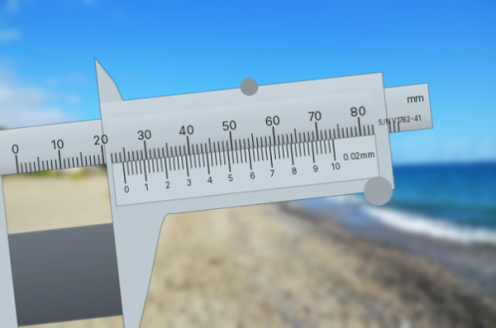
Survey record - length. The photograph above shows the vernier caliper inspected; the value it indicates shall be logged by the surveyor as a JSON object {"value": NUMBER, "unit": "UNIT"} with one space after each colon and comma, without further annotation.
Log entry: {"value": 24.5, "unit": "mm"}
